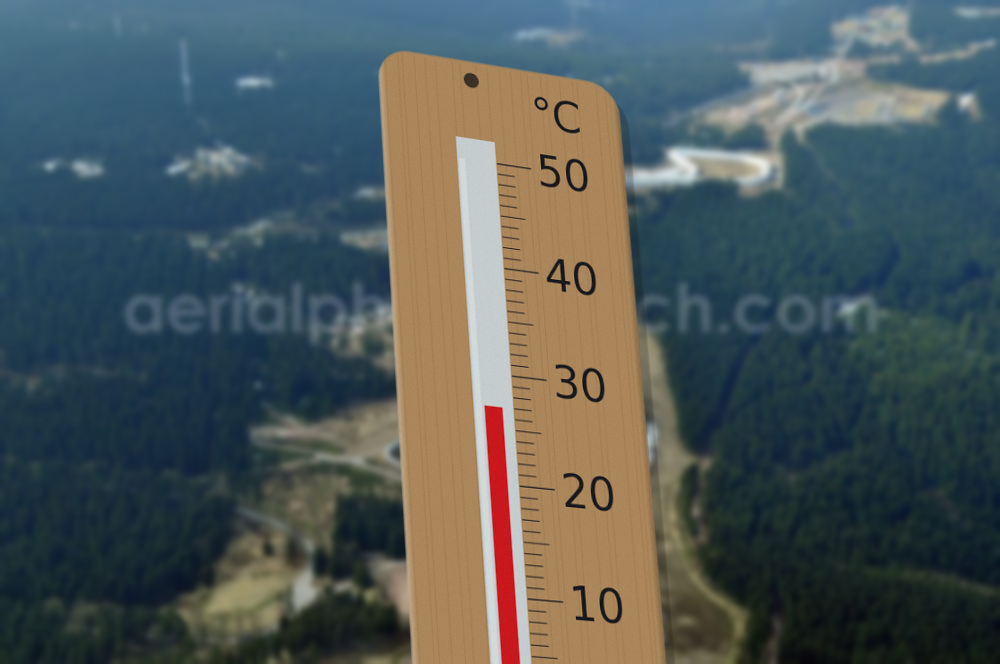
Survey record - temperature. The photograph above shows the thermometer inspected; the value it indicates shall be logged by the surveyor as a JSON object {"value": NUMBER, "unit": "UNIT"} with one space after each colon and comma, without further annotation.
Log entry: {"value": 27, "unit": "°C"}
